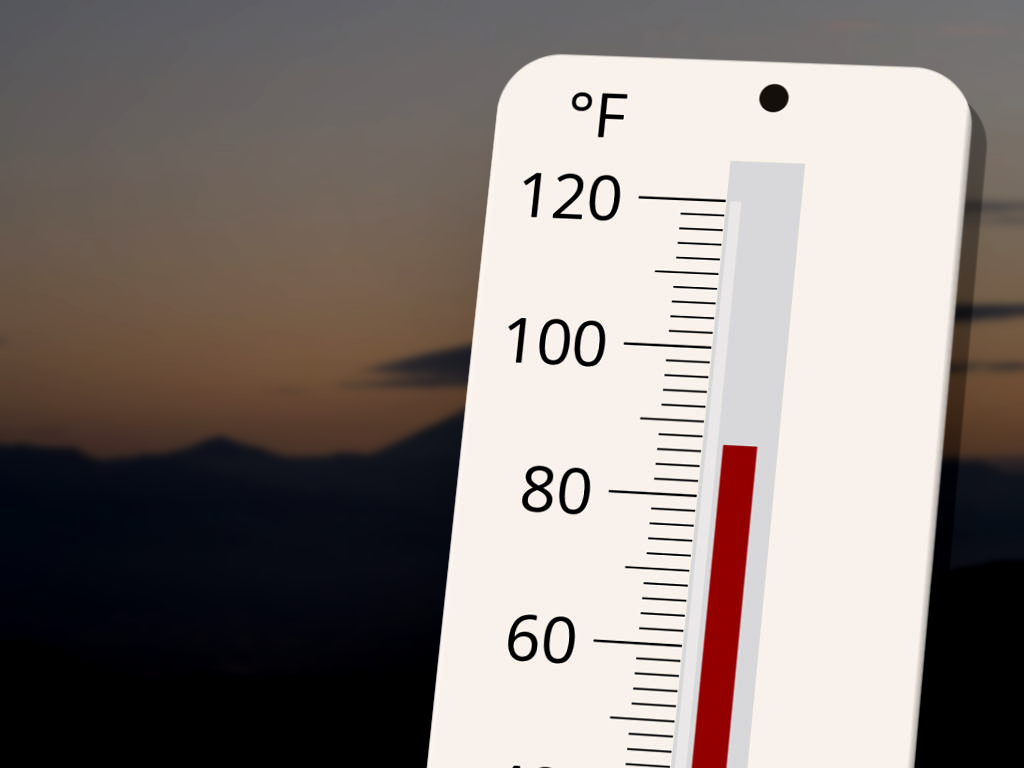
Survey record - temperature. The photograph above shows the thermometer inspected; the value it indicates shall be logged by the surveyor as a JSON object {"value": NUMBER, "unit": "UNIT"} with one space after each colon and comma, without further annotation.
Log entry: {"value": 87, "unit": "°F"}
